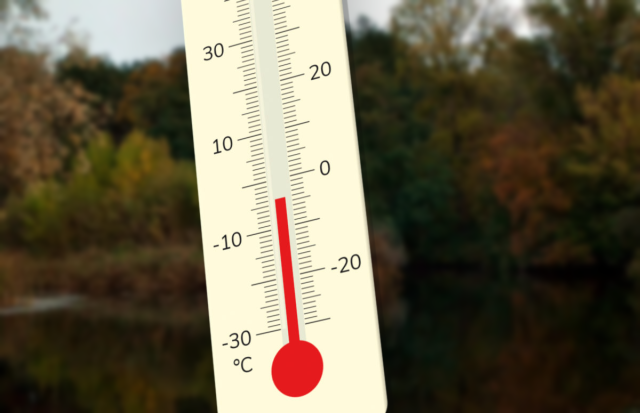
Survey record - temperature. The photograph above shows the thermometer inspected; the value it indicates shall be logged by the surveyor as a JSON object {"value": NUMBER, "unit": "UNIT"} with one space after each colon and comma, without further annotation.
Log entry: {"value": -4, "unit": "°C"}
